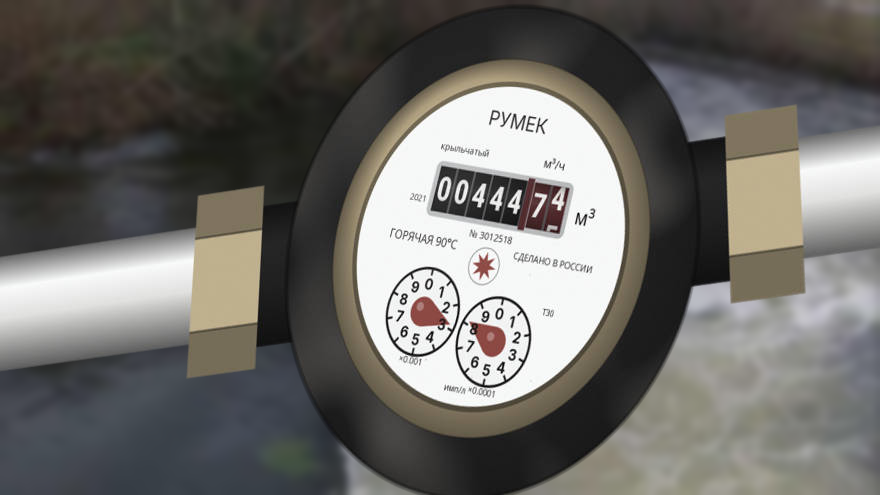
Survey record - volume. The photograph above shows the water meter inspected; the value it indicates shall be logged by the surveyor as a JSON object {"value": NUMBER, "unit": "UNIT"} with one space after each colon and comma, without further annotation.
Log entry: {"value": 444.7428, "unit": "m³"}
